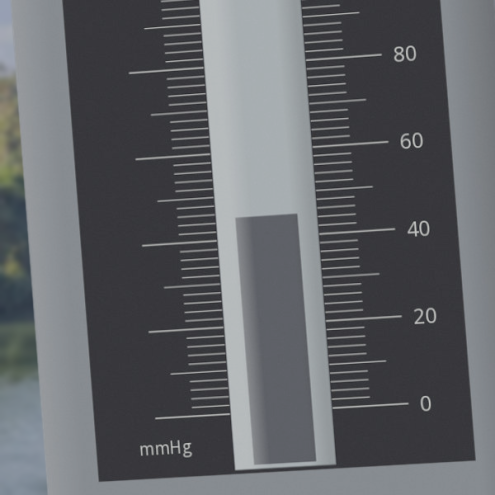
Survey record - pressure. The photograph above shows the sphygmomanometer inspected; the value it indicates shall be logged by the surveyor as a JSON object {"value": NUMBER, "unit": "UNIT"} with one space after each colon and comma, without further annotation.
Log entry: {"value": 45, "unit": "mmHg"}
